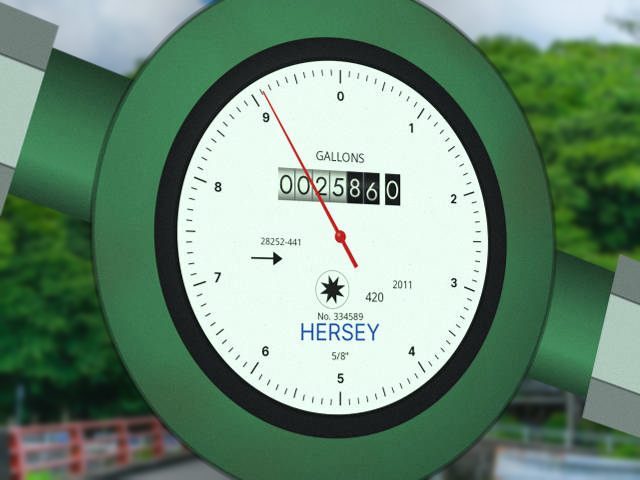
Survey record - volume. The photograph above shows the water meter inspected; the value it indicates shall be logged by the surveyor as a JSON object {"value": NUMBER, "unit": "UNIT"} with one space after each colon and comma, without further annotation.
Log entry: {"value": 25859.1, "unit": "gal"}
